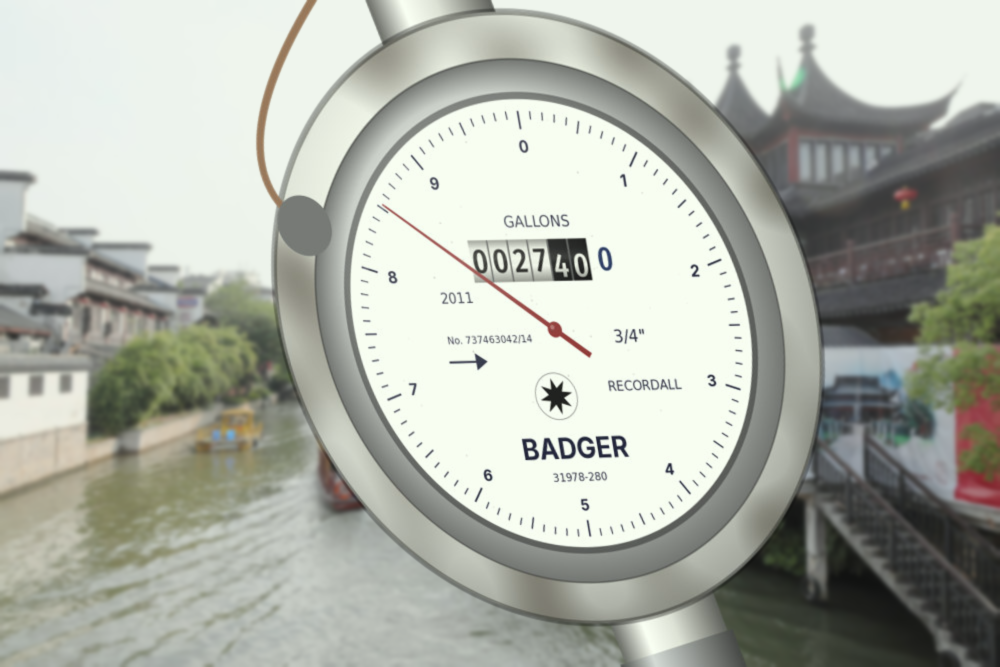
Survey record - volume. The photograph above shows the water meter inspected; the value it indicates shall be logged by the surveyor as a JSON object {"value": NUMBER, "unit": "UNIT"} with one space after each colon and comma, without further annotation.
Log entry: {"value": 27398.5, "unit": "gal"}
